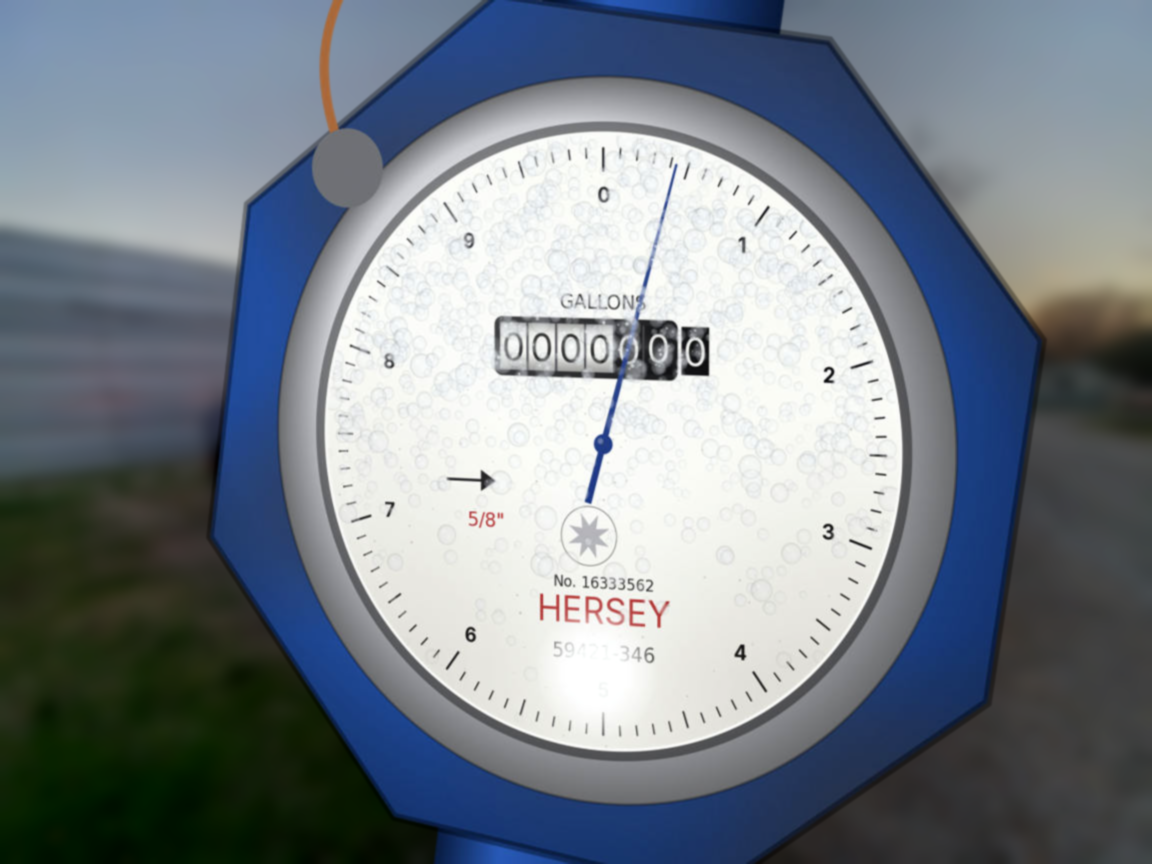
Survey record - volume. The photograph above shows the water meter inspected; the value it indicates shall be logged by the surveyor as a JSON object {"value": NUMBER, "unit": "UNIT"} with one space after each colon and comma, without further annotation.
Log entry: {"value": 0.4, "unit": "gal"}
